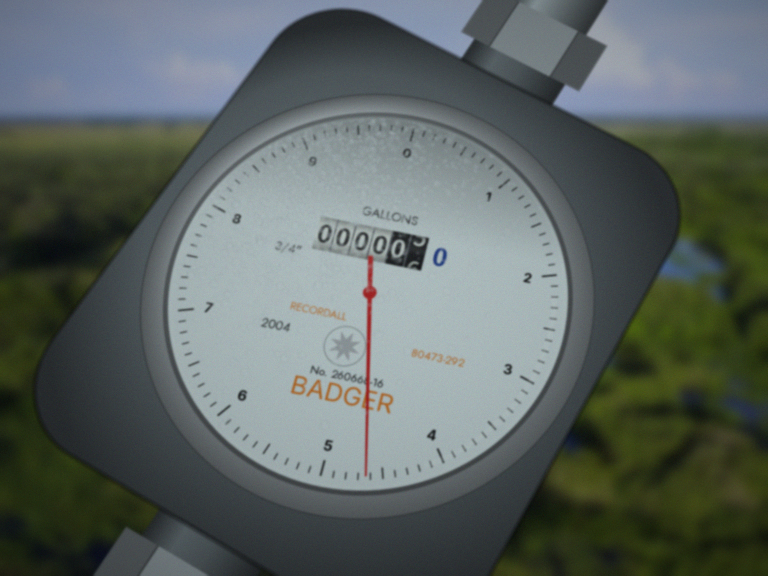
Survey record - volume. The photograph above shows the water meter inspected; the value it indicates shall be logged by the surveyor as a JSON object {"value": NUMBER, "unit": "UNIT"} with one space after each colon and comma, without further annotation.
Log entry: {"value": 54.6, "unit": "gal"}
